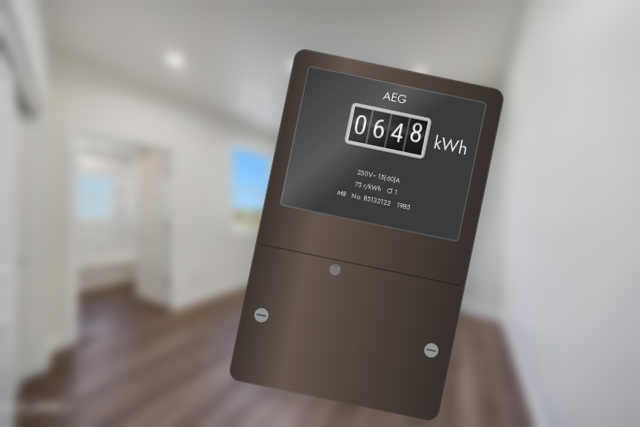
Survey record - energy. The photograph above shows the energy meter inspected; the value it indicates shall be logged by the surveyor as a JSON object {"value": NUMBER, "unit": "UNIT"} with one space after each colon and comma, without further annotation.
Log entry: {"value": 648, "unit": "kWh"}
